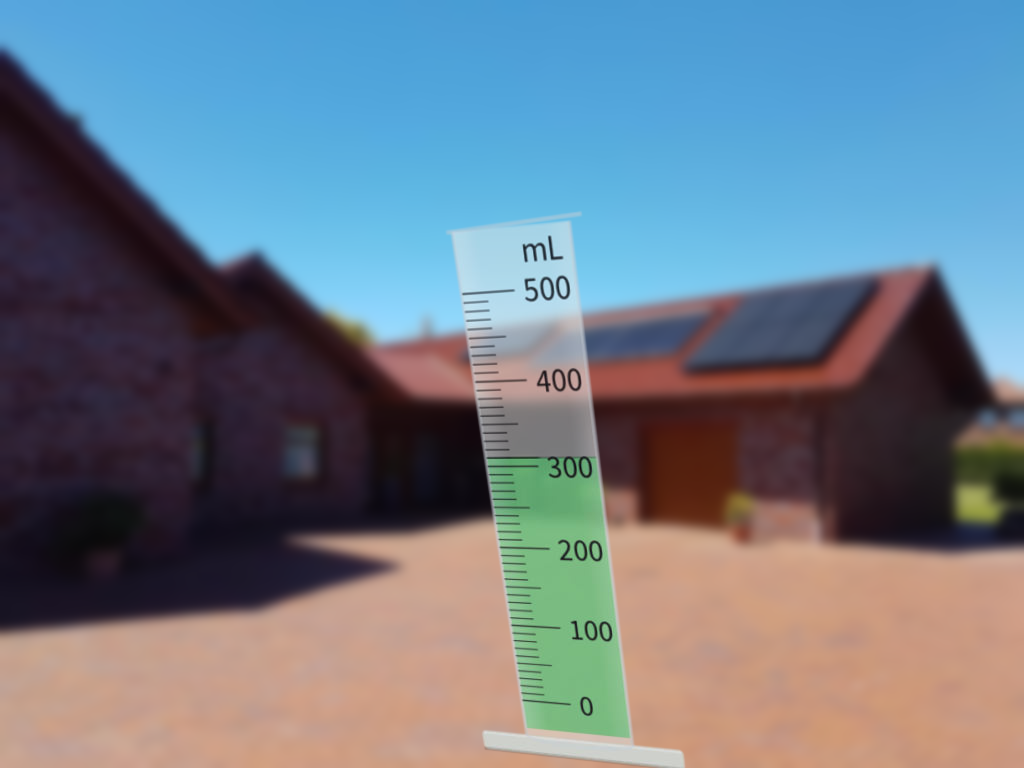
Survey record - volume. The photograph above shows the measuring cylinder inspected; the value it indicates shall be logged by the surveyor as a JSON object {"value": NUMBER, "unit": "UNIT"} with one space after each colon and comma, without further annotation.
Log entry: {"value": 310, "unit": "mL"}
